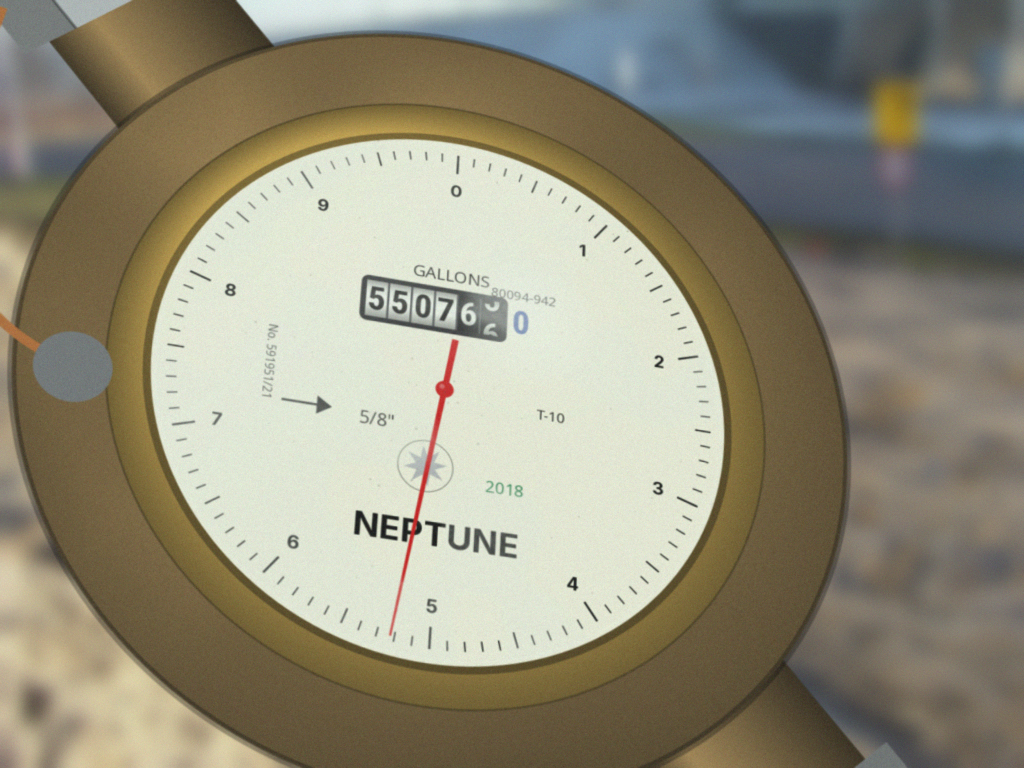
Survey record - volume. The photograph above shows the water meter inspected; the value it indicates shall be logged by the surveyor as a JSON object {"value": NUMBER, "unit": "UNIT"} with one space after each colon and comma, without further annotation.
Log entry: {"value": 5507655.2, "unit": "gal"}
